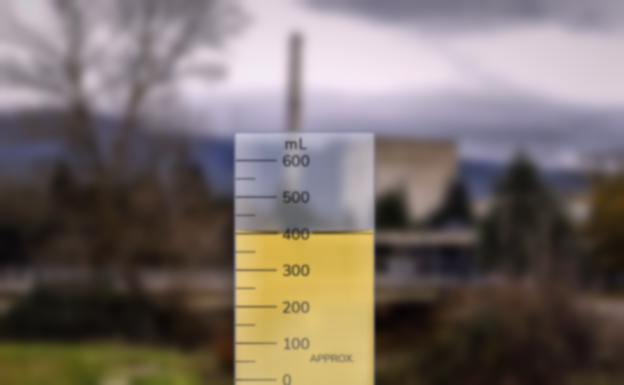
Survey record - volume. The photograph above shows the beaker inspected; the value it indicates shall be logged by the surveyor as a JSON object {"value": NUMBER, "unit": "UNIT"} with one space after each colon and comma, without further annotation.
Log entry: {"value": 400, "unit": "mL"}
